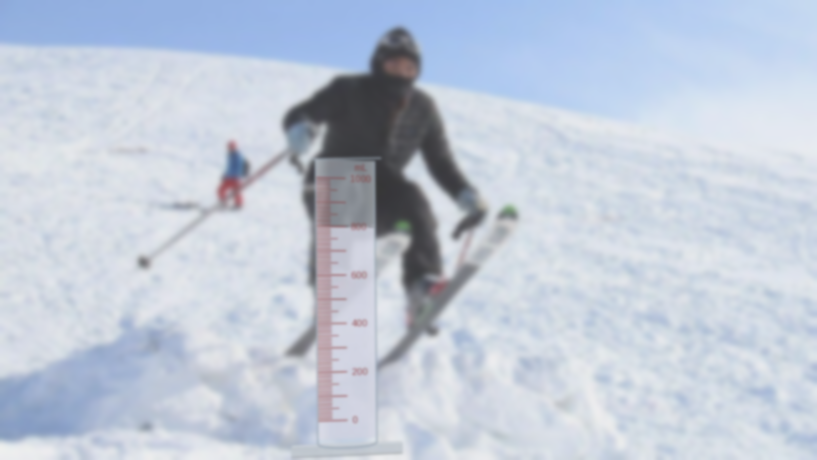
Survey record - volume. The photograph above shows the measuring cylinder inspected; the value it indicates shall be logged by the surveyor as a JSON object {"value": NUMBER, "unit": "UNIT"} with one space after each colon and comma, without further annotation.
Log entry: {"value": 800, "unit": "mL"}
